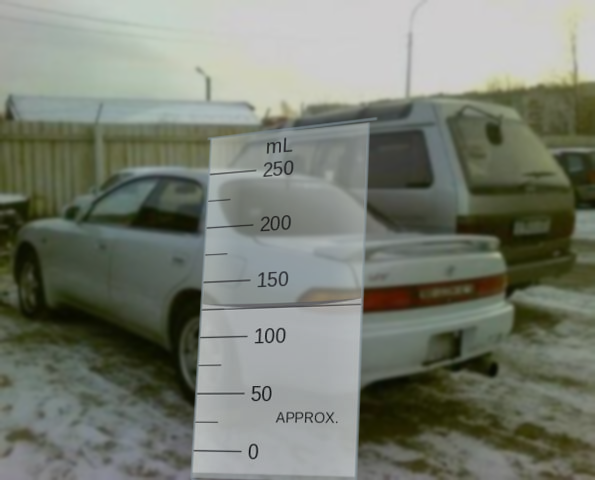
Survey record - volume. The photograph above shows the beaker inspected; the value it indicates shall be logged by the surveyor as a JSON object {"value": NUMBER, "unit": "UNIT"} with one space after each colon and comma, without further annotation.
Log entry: {"value": 125, "unit": "mL"}
